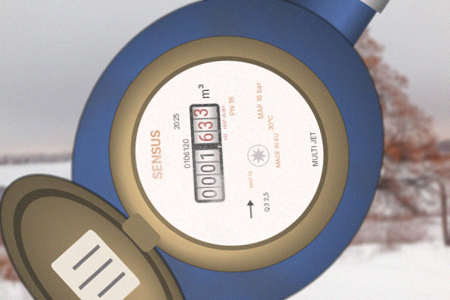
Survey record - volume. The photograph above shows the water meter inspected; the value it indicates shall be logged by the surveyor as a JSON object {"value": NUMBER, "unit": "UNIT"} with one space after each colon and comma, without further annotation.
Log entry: {"value": 1.633, "unit": "m³"}
